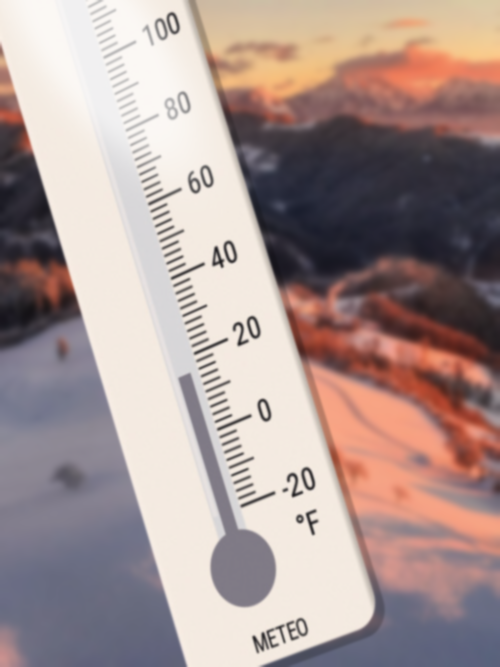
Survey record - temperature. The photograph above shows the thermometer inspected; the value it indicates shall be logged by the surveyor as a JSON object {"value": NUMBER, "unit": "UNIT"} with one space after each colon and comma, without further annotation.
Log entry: {"value": 16, "unit": "°F"}
